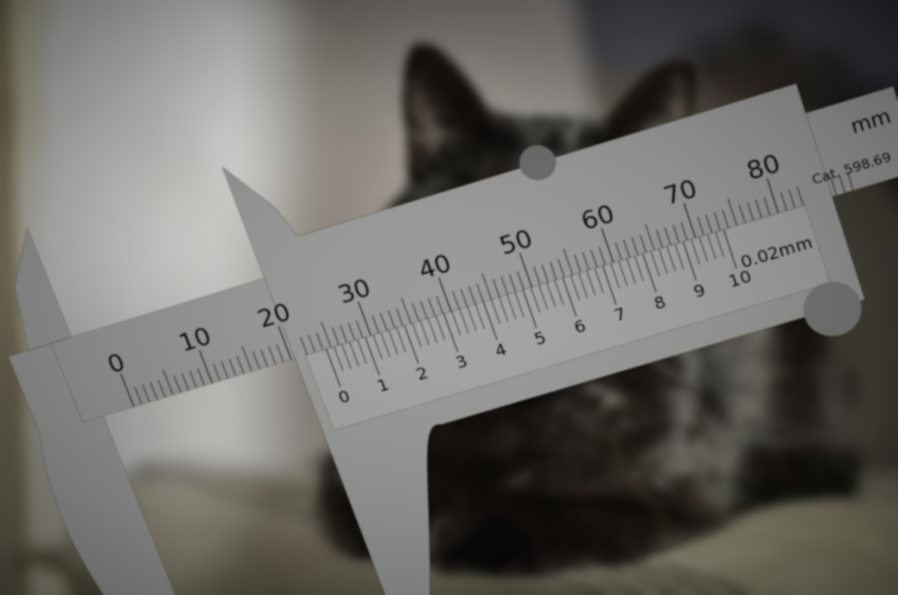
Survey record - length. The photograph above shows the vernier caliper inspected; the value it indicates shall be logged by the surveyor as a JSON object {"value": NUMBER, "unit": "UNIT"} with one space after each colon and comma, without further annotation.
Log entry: {"value": 24.4, "unit": "mm"}
